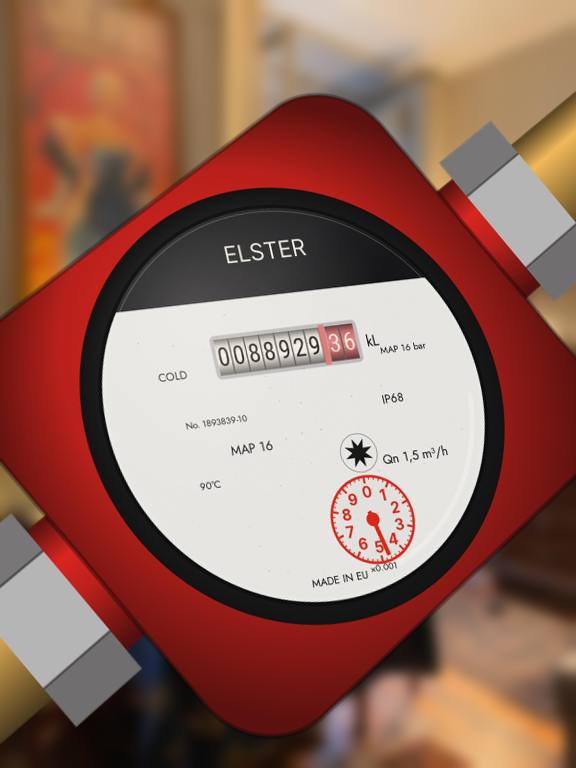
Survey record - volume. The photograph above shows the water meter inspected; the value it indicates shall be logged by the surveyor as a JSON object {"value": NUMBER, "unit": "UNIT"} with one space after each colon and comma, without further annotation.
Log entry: {"value": 88929.364, "unit": "kL"}
